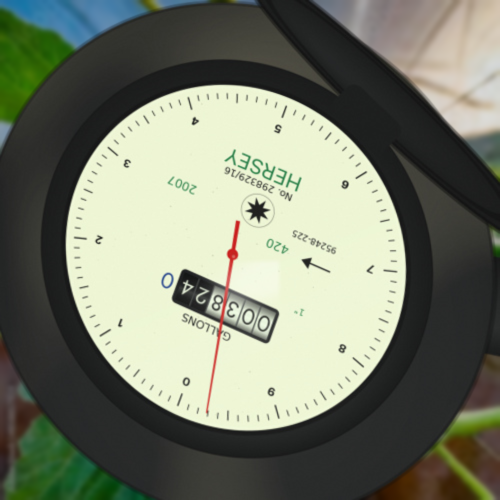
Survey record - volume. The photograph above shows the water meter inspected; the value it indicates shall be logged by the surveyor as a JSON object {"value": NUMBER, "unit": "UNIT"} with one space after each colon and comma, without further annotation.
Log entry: {"value": 38239.7, "unit": "gal"}
